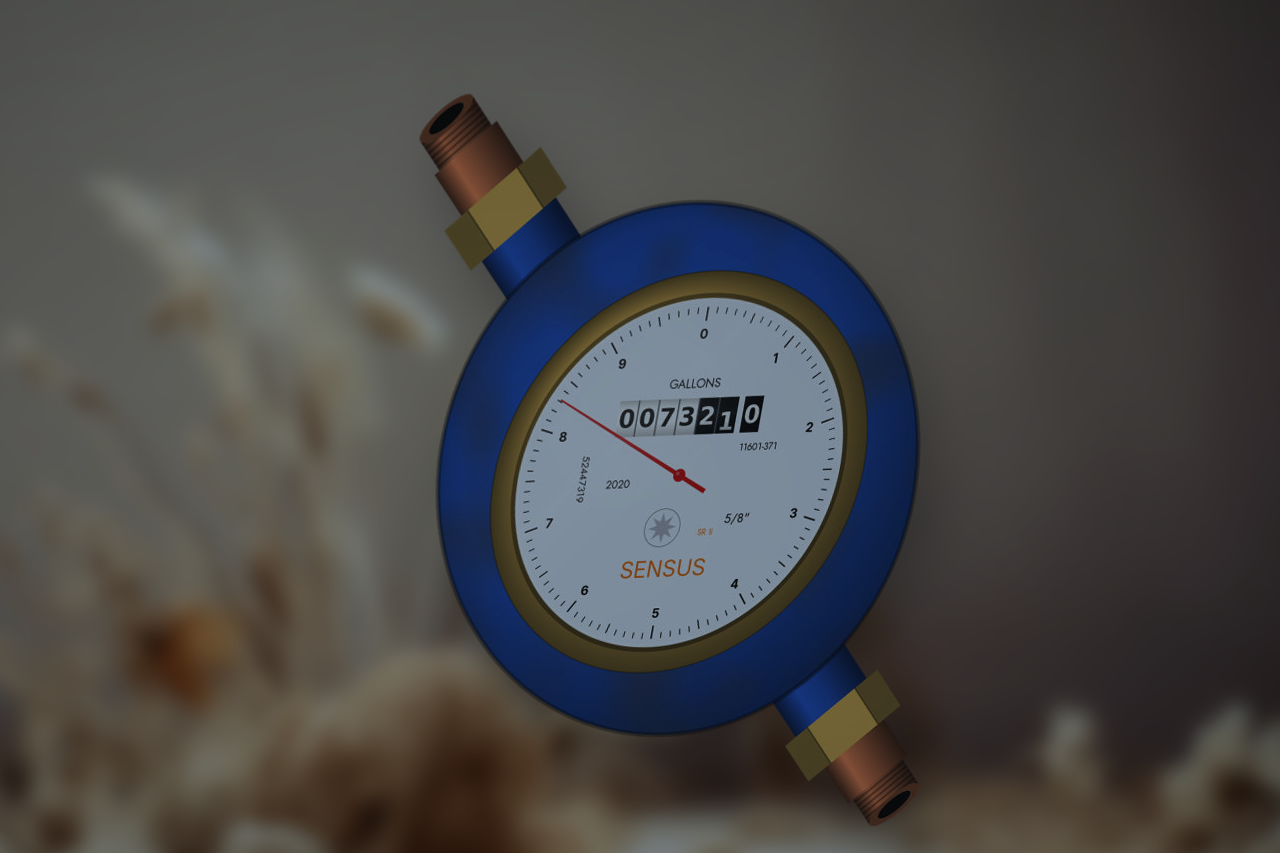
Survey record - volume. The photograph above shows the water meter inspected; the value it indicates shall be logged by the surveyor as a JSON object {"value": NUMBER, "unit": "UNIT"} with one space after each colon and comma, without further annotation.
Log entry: {"value": 73208.3, "unit": "gal"}
